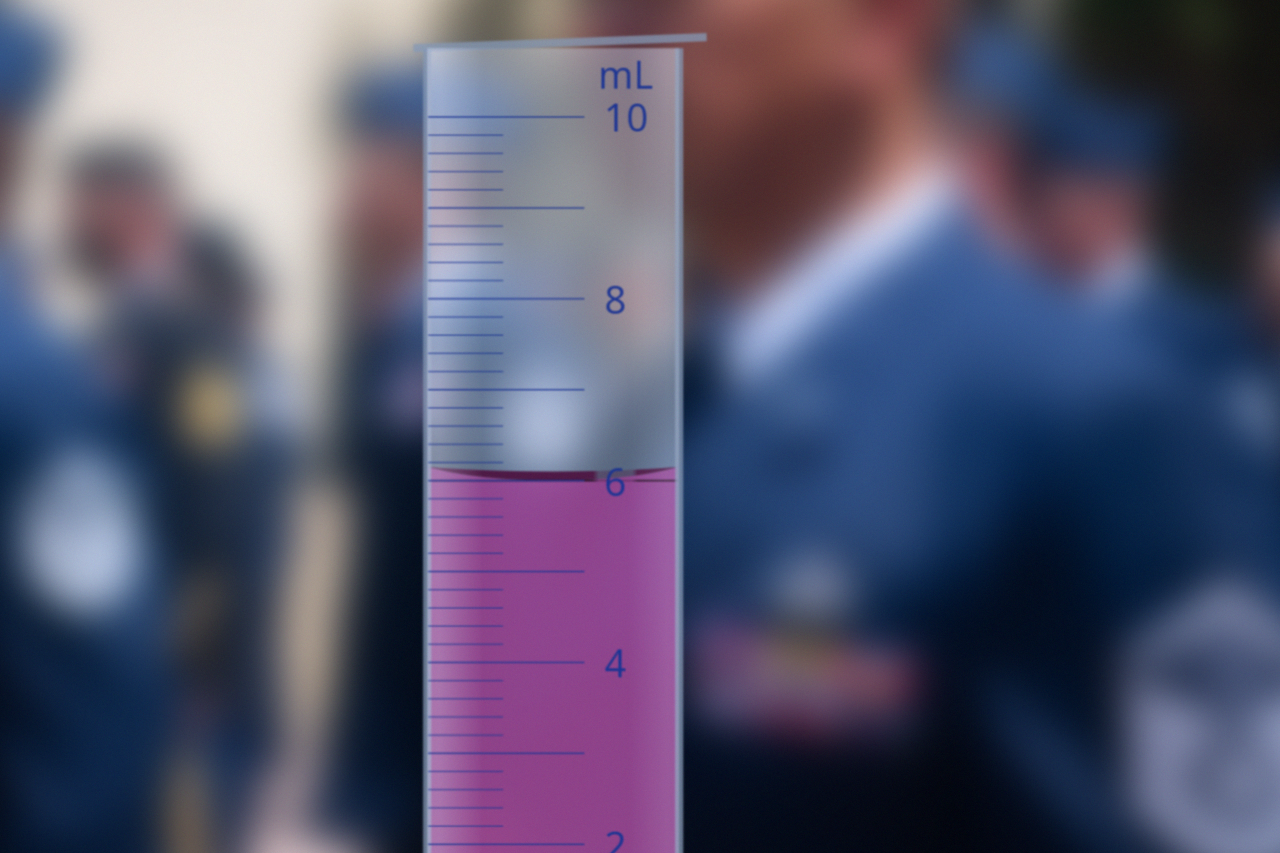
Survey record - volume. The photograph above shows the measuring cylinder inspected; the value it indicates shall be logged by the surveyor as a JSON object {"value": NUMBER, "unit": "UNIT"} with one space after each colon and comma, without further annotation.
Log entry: {"value": 6, "unit": "mL"}
